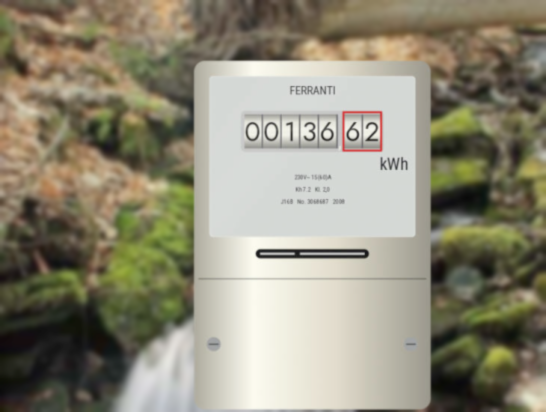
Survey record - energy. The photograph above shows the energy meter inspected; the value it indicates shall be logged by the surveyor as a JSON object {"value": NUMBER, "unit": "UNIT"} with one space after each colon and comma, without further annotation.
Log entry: {"value": 136.62, "unit": "kWh"}
